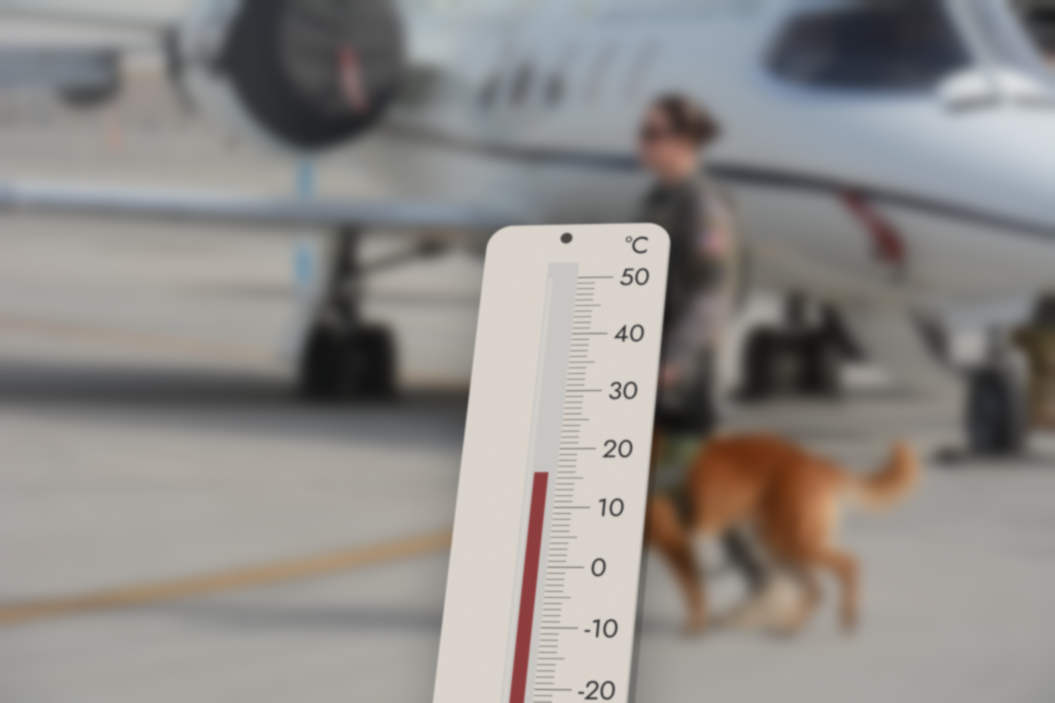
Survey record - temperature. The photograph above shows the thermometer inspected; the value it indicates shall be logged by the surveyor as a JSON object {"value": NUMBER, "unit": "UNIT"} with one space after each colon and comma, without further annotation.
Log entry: {"value": 16, "unit": "°C"}
